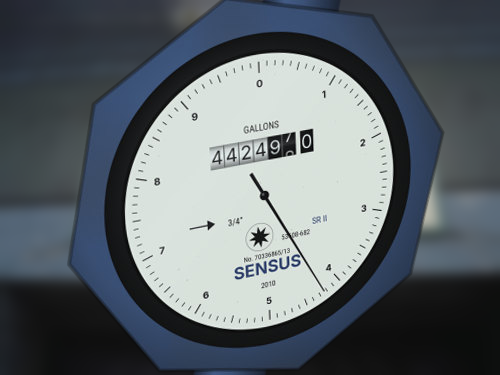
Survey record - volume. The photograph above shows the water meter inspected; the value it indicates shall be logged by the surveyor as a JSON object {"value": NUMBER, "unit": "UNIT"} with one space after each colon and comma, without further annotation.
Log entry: {"value": 4424974.2, "unit": "gal"}
